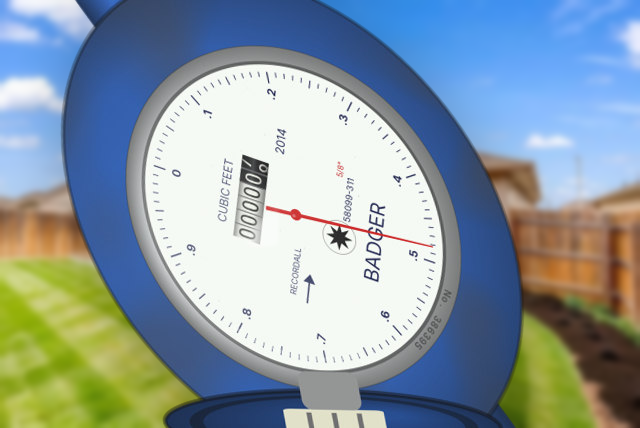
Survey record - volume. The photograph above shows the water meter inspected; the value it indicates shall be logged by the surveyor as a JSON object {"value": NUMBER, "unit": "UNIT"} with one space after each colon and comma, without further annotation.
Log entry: {"value": 7.48, "unit": "ft³"}
